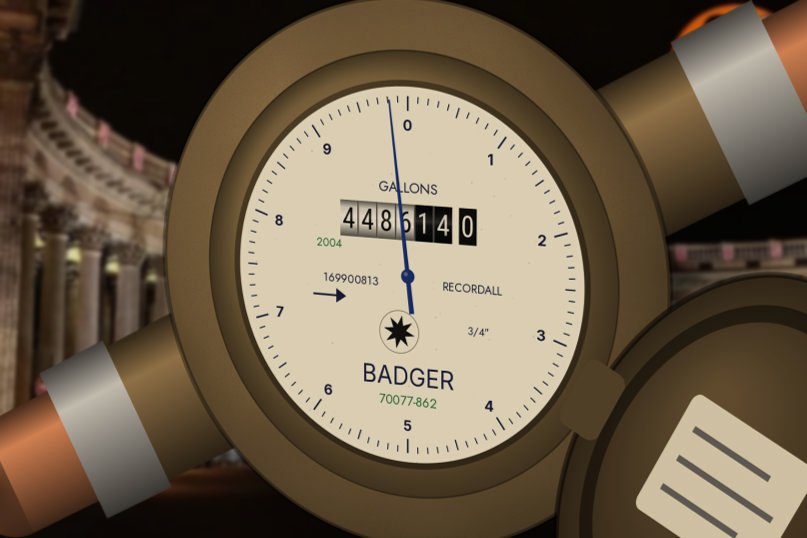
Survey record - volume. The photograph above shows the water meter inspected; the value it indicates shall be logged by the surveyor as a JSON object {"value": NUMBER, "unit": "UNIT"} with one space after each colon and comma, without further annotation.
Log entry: {"value": 4486139.8, "unit": "gal"}
